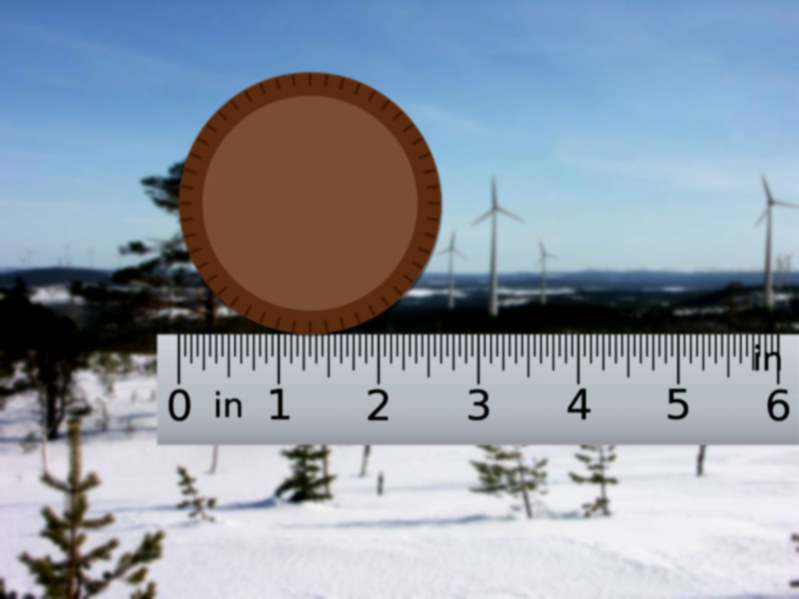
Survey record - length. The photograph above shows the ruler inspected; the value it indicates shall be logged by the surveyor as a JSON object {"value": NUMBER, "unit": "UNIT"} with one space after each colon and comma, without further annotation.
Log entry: {"value": 2.625, "unit": "in"}
